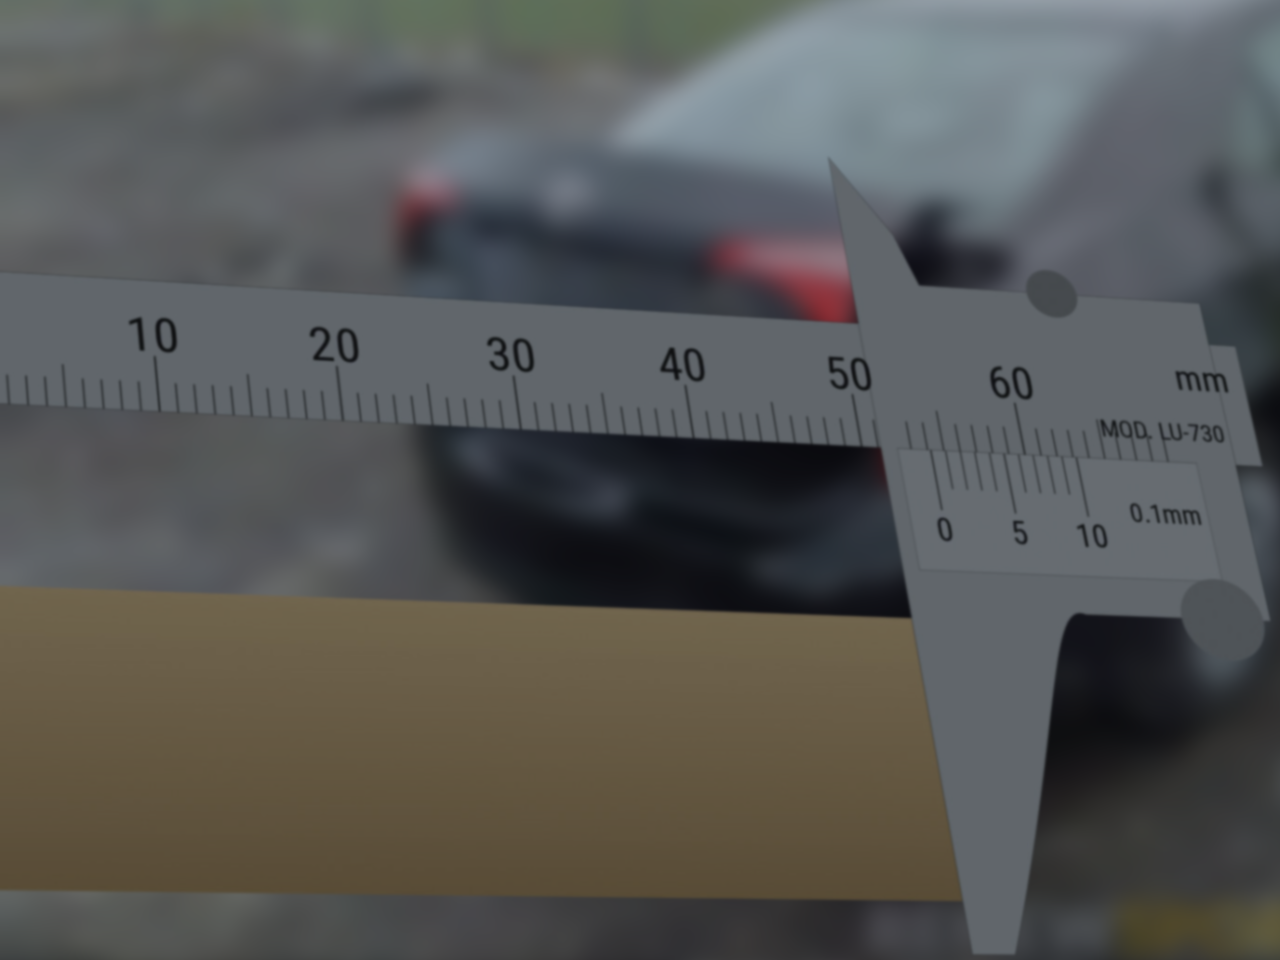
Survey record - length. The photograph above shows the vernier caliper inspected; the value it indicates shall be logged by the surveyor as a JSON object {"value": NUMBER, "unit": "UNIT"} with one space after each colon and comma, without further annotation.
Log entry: {"value": 54.2, "unit": "mm"}
